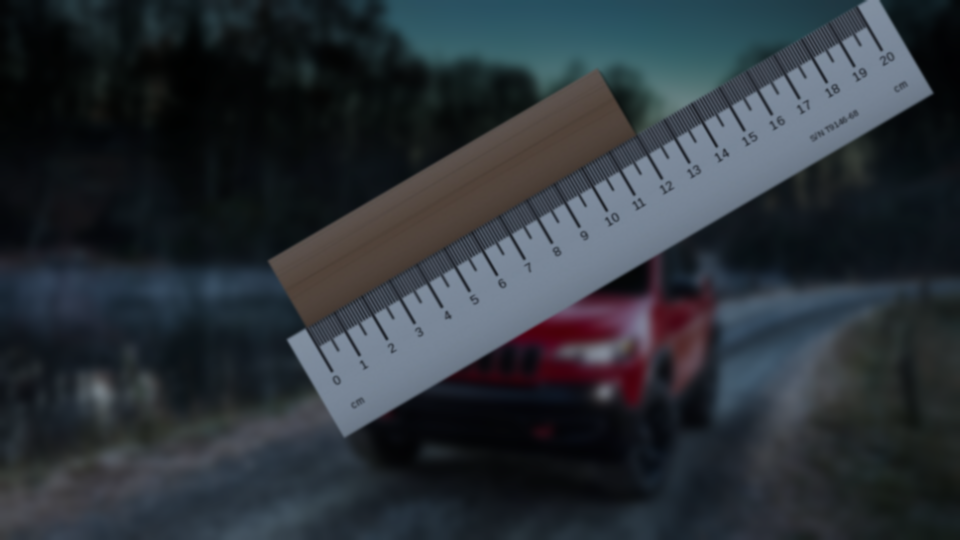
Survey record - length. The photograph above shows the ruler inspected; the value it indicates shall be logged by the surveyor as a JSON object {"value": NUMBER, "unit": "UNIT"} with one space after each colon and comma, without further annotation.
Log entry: {"value": 12, "unit": "cm"}
